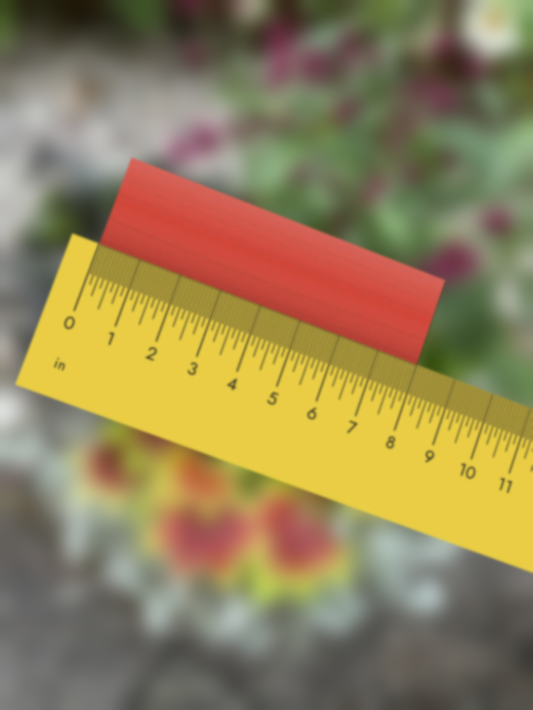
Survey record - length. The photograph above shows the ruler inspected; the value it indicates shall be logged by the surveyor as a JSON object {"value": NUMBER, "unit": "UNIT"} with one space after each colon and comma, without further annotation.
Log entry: {"value": 8, "unit": "in"}
